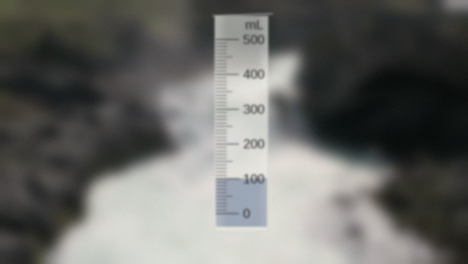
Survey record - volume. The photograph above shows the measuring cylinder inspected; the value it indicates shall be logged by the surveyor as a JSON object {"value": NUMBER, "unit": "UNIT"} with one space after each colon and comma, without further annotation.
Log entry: {"value": 100, "unit": "mL"}
